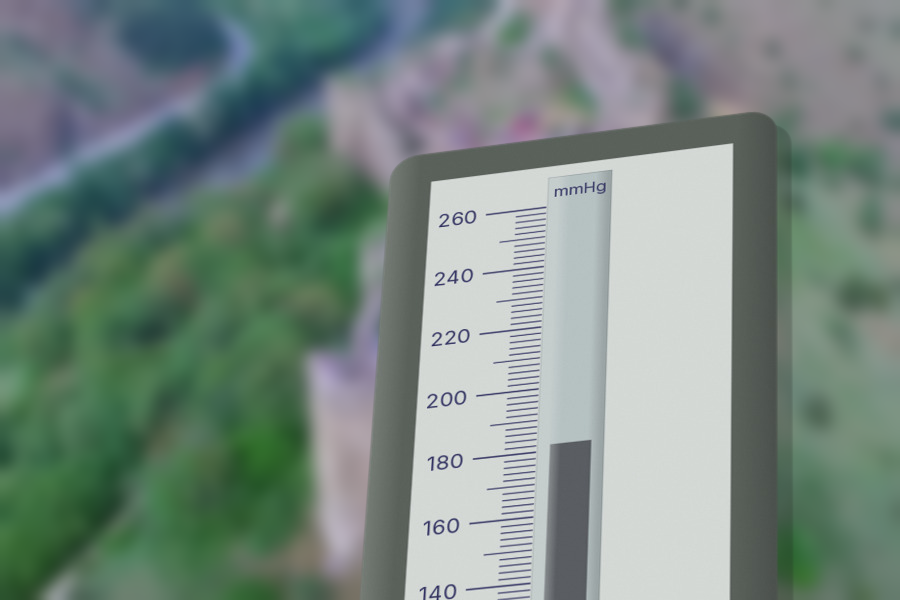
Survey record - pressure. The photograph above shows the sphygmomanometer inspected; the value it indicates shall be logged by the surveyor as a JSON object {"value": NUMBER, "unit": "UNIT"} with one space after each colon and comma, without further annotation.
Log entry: {"value": 182, "unit": "mmHg"}
